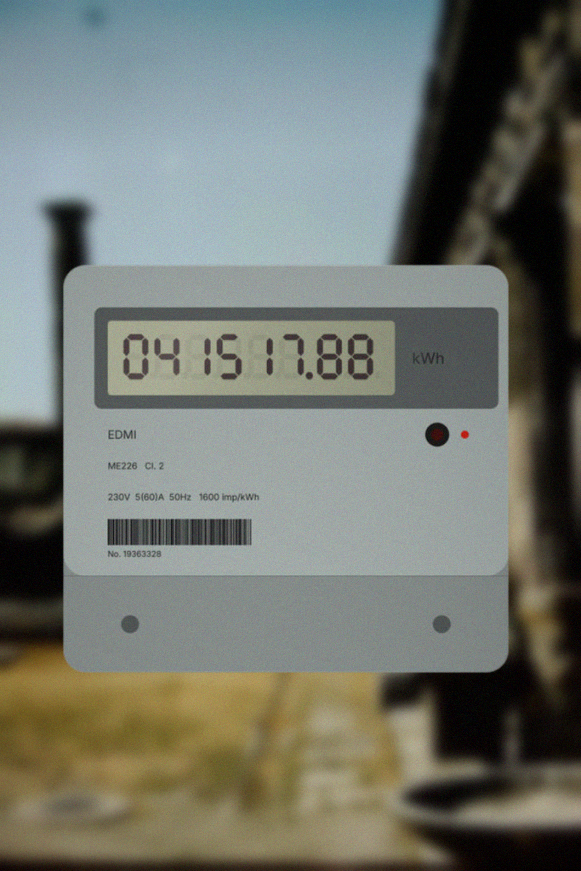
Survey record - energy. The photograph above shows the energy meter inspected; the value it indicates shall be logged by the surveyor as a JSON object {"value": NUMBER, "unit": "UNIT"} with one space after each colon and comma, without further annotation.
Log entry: {"value": 41517.88, "unit": "kWh"}
